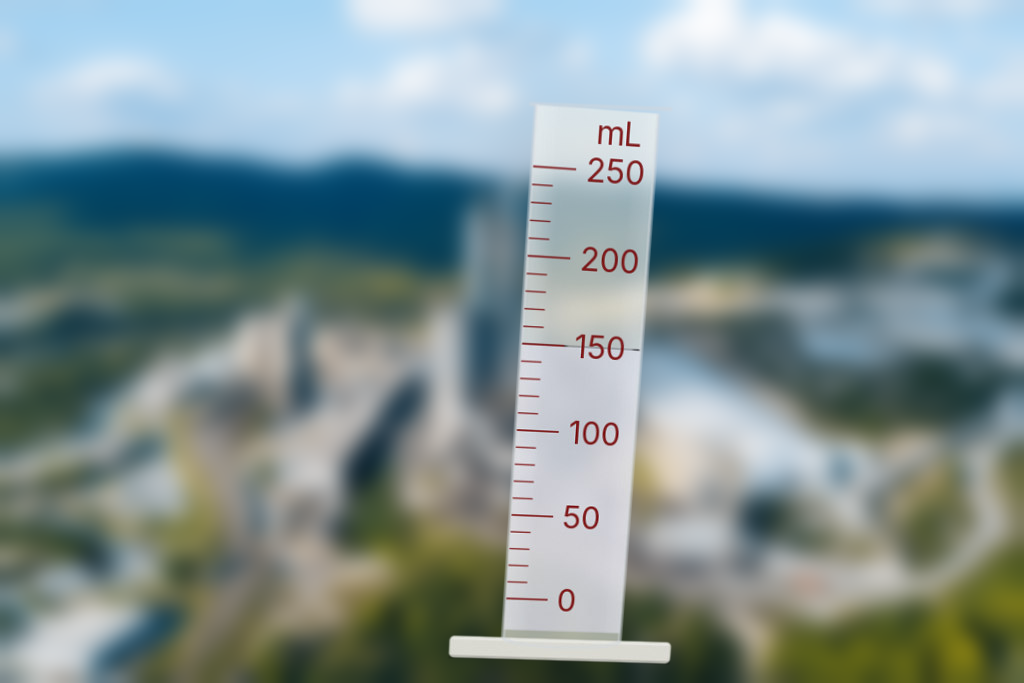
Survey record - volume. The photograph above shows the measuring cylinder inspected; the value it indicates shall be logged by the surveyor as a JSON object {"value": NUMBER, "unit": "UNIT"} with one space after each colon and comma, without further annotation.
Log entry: {"value": 150, "unit": "mL"}
